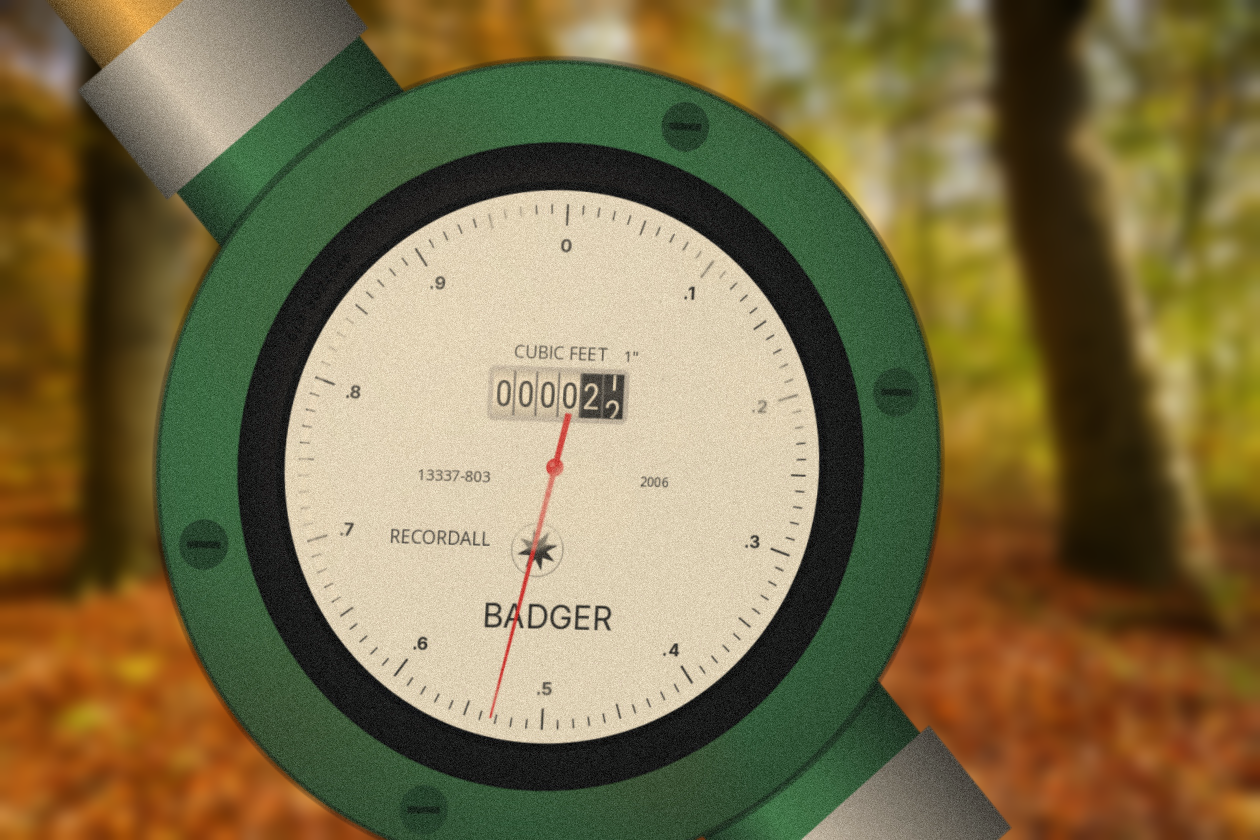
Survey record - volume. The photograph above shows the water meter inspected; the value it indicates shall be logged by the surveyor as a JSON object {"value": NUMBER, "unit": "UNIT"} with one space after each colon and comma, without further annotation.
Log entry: {"value": 21.53, "unit": "ft³"}
